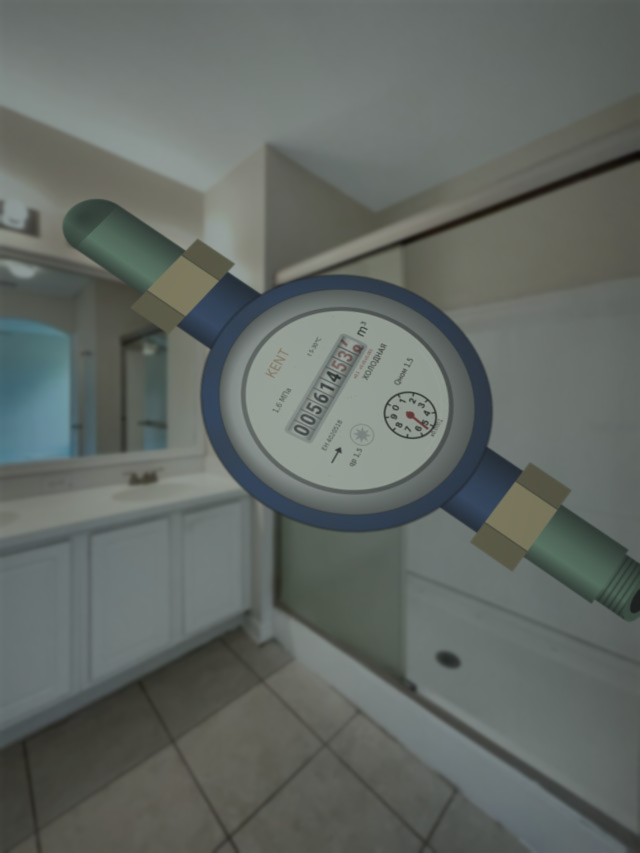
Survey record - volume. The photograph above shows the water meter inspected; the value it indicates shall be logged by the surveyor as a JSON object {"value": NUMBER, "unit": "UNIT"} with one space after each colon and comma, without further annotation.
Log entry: {"value": 5614.5375, "unit": "m³"}
